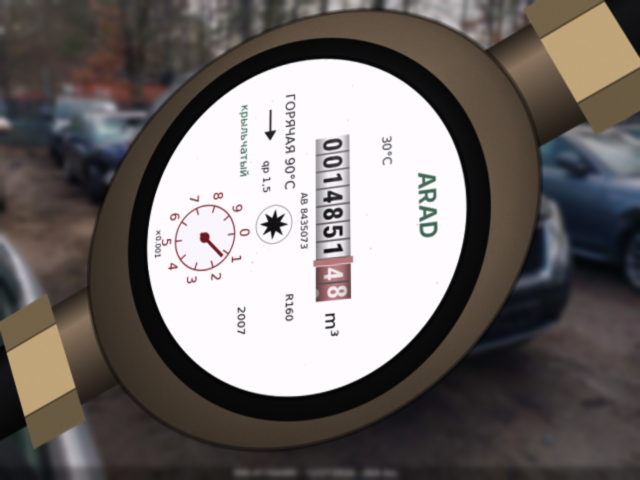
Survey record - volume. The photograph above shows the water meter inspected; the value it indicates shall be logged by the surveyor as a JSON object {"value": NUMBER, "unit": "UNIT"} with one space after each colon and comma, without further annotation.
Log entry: {"value": 14851.481, "unit": "m³"}
